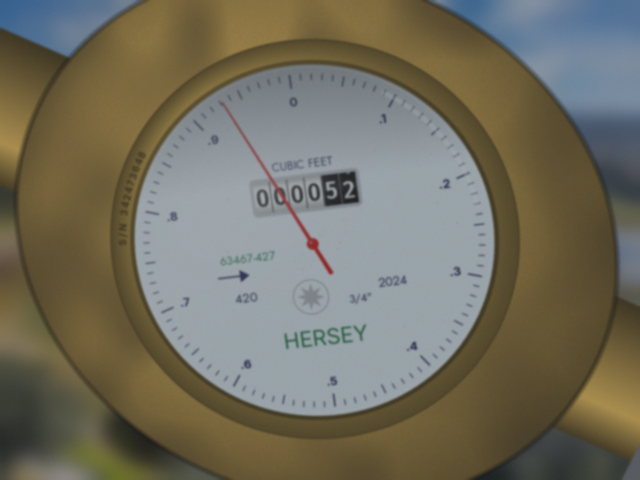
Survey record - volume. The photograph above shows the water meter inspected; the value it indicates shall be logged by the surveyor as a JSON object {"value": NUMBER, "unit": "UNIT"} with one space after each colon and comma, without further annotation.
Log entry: {"value": 51.93, "unit": "ft³"}
